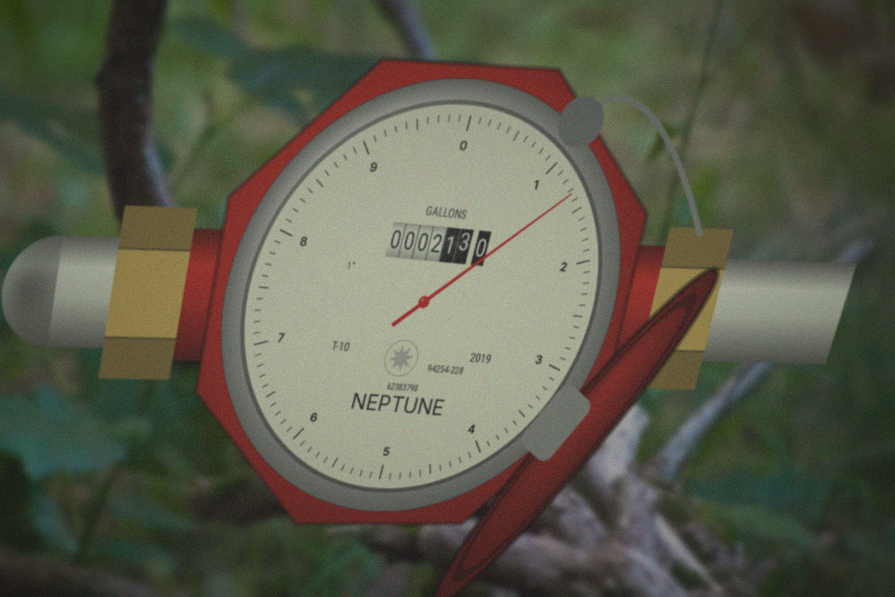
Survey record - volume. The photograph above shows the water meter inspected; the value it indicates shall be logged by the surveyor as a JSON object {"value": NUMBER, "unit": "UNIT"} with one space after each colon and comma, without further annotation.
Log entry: {"value": 2131.3, "unit": "gal"}
